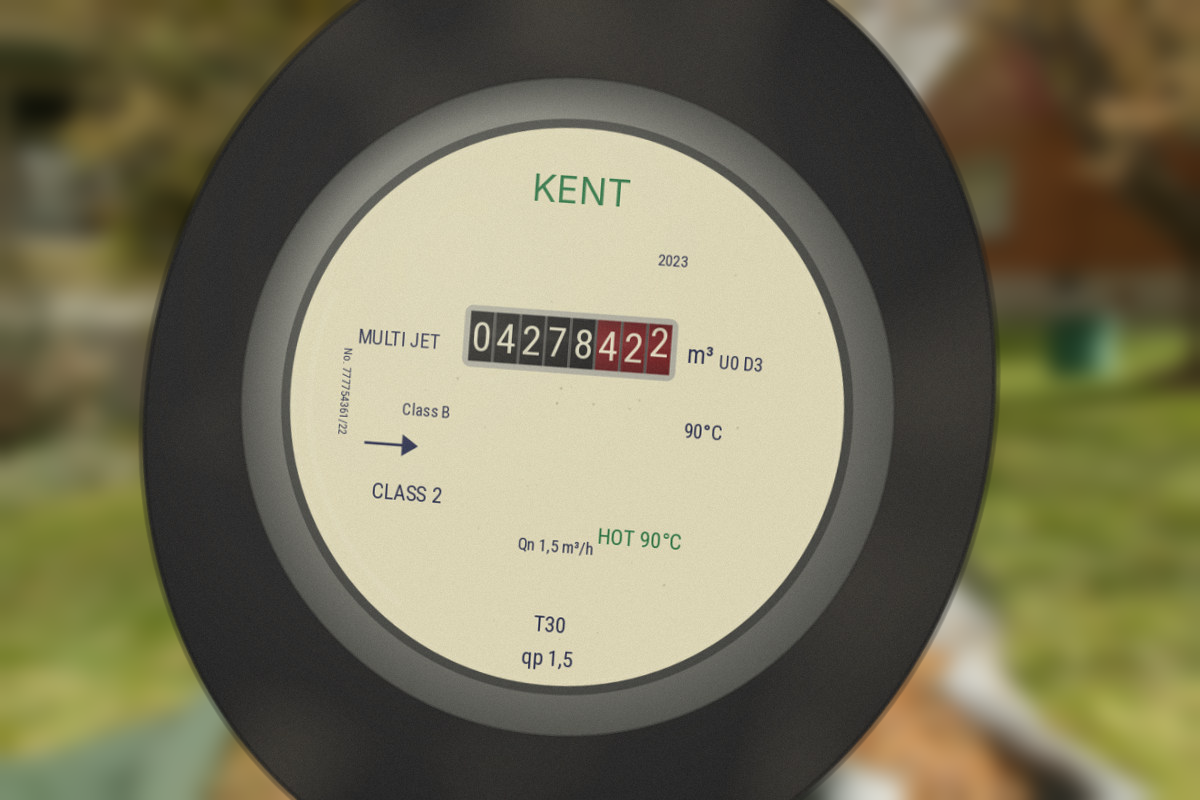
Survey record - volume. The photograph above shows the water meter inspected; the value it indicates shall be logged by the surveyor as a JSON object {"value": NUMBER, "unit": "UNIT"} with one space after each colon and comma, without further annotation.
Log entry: {"value": 4278.422, "unit": "m³"}
